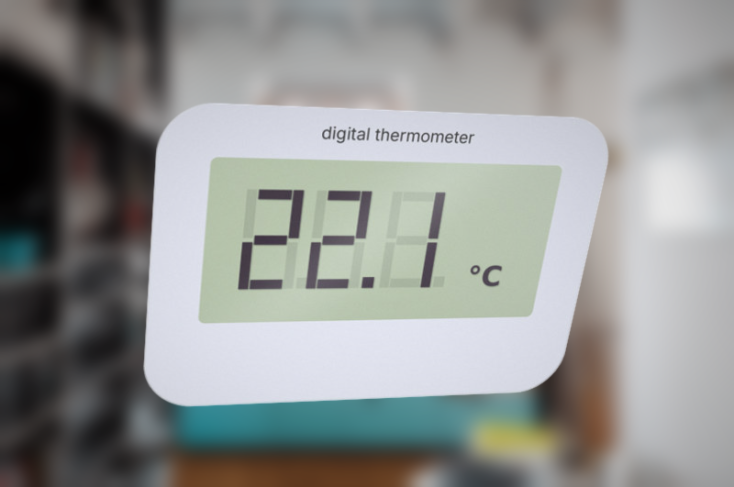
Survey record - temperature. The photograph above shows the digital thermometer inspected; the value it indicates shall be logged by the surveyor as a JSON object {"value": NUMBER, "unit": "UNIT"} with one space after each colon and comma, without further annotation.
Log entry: {"value": 22.1, "unit": "°C"}
